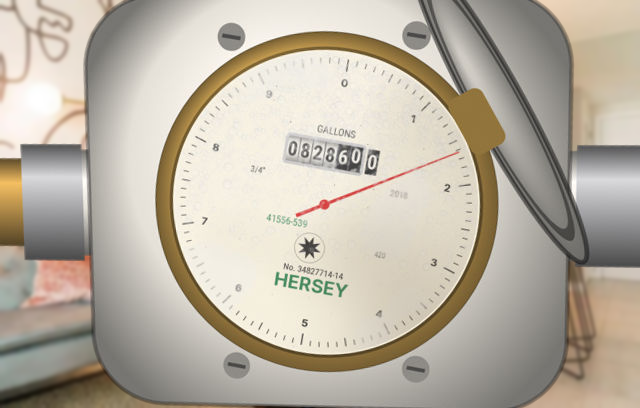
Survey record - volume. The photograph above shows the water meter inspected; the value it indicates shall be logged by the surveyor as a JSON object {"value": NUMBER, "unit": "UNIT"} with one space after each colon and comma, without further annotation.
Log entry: {"value": 828601.6, "unit": "gal"}
